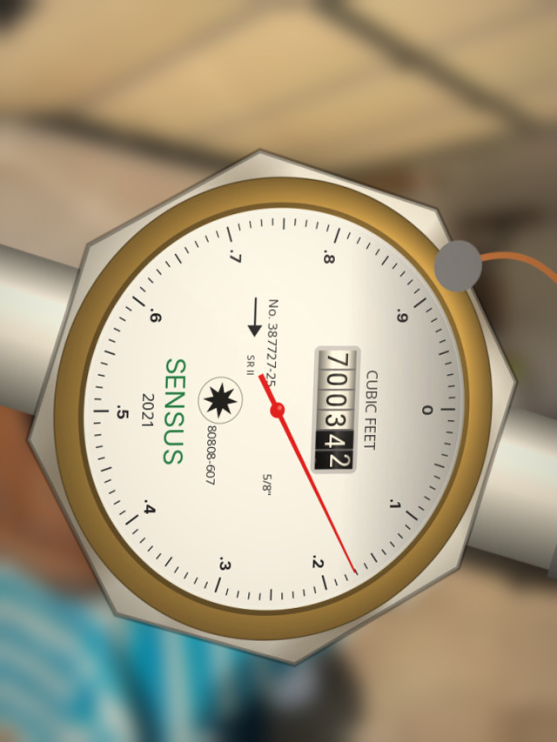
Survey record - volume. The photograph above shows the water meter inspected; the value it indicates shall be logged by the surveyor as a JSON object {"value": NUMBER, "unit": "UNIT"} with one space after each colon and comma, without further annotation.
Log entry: {"value": 700342.17, "unit": "ft³"}
